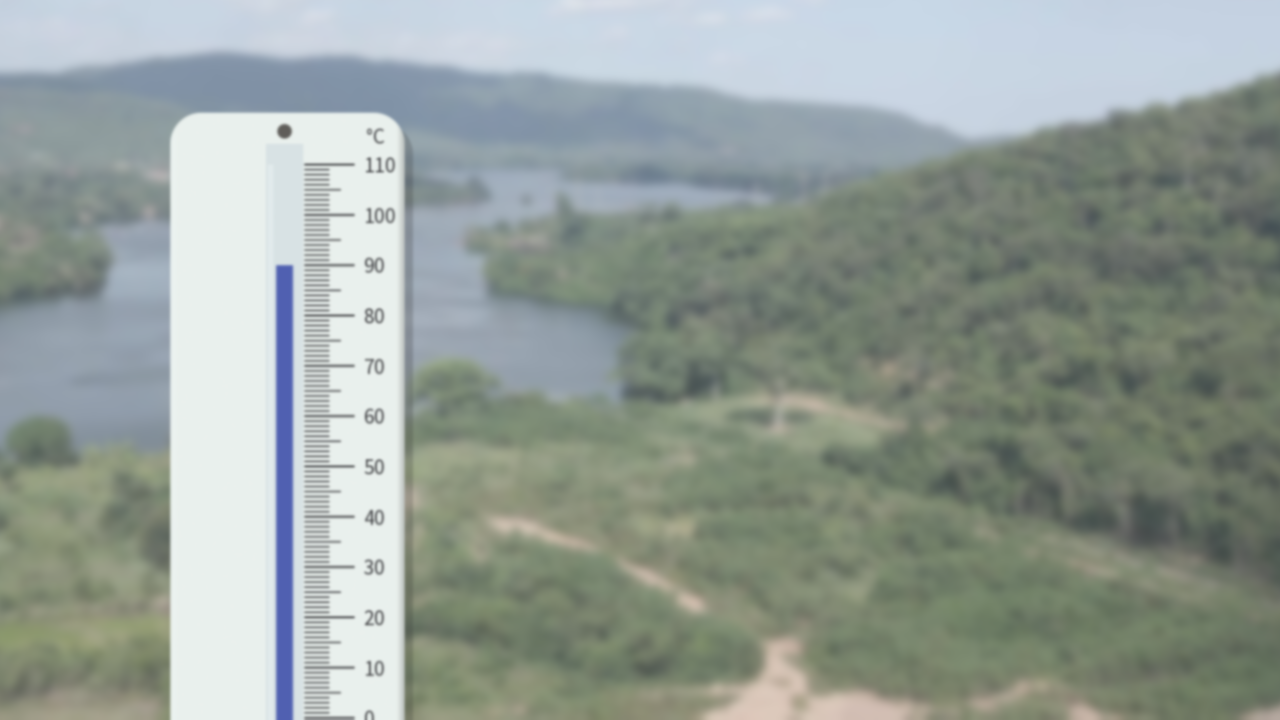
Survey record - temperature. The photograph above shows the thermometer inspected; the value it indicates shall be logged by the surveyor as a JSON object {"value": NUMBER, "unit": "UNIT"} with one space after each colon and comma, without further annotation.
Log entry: {"value": 90, "unit": "°C"}
